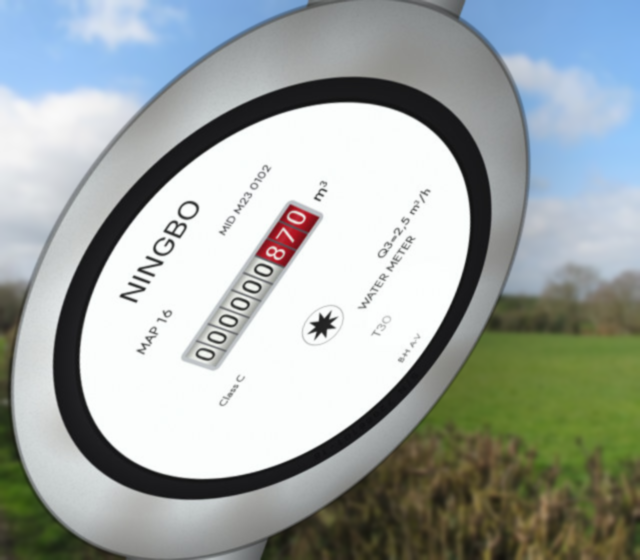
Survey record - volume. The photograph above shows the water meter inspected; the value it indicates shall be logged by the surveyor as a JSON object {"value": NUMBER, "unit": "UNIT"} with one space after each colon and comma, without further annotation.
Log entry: {"value": 0.870, "unit": "m³"}
